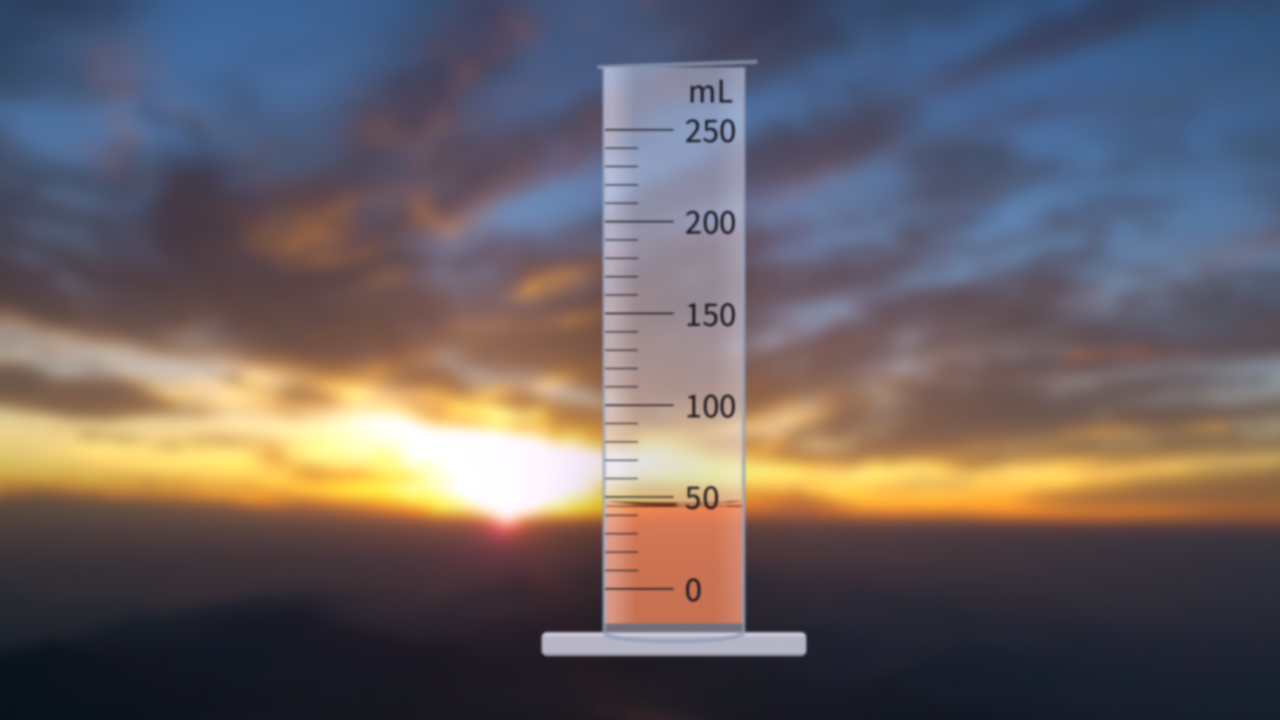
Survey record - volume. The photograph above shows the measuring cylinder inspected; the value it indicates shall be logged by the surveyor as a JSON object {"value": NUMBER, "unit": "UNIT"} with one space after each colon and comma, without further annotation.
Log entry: {"value": 45, "unit": "mL"}
